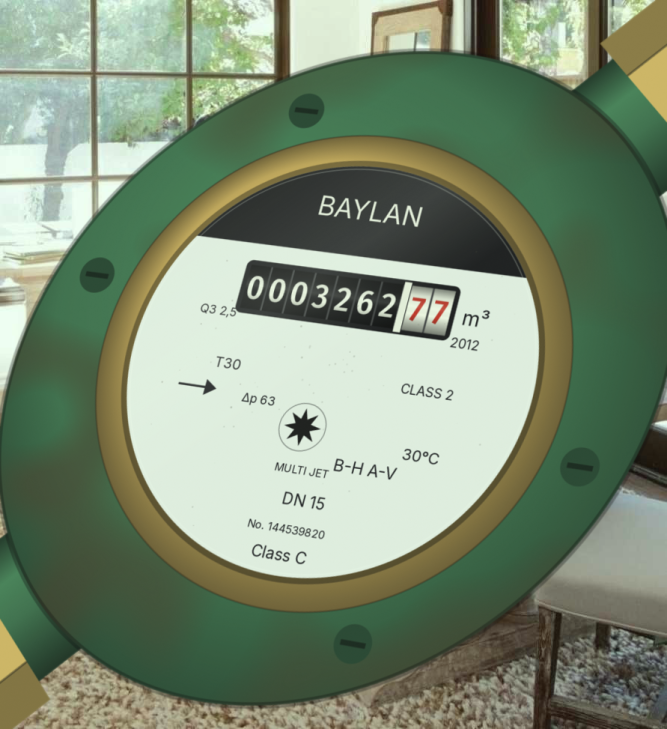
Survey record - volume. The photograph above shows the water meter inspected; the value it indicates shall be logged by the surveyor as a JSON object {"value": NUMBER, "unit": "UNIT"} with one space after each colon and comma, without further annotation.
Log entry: {"value": 3262.77, "unit": "m³"}
